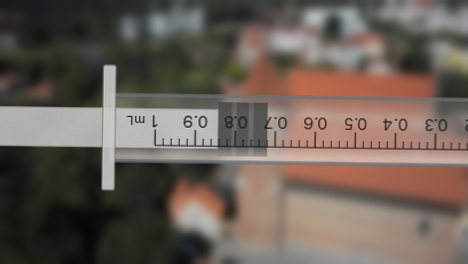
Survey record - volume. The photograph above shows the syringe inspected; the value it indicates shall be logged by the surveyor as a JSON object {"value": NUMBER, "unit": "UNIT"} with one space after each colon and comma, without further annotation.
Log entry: {"value": 0.72, "unit": "mL"}
